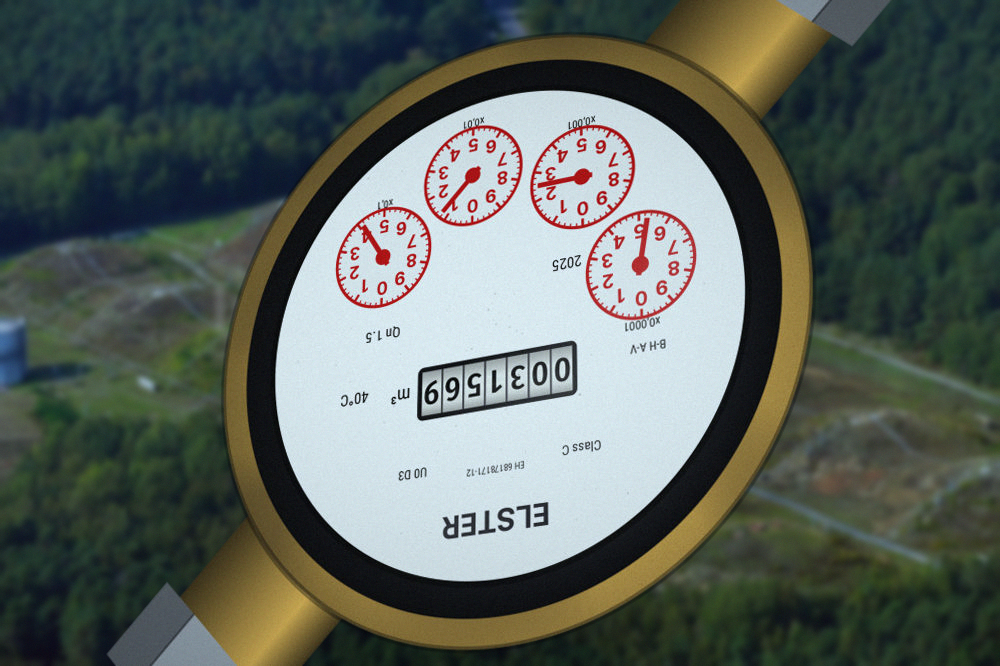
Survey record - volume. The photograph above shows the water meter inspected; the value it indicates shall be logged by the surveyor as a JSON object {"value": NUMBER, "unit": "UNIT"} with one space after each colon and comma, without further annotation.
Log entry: {"value": 31569.4125, "unit": "m³"}
